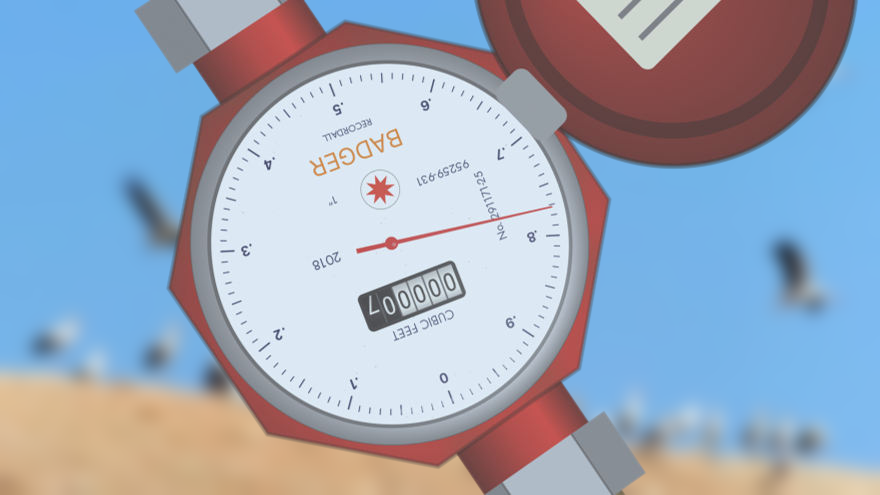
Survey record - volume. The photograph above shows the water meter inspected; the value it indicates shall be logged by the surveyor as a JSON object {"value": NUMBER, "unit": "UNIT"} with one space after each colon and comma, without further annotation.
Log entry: {"value": 6.77, "unit": "ft³"}
